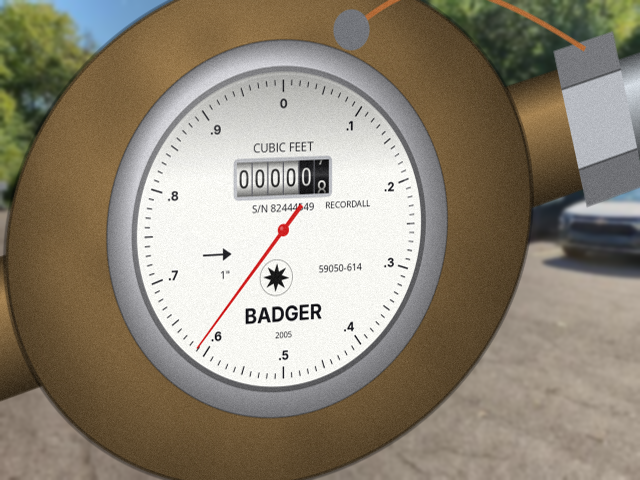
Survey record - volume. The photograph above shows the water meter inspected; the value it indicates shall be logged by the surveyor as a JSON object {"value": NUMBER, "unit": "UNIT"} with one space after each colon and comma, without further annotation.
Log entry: {"value": 7.61, "unit": "ft³"}
